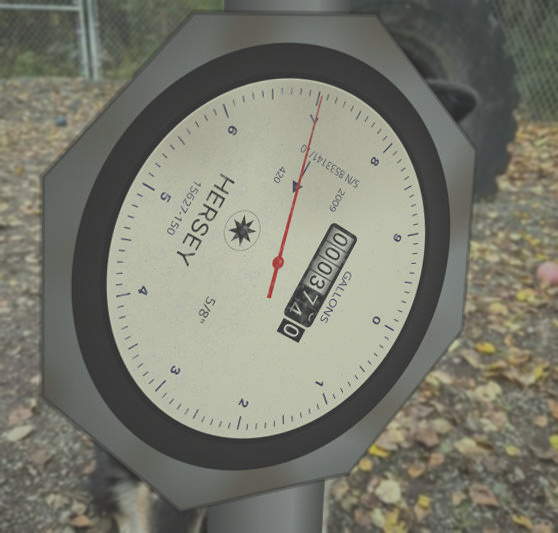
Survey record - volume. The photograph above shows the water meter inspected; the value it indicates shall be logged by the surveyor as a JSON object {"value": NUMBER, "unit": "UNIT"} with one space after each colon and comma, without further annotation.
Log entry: {"value": 3737.0, "unit": "gal"}
